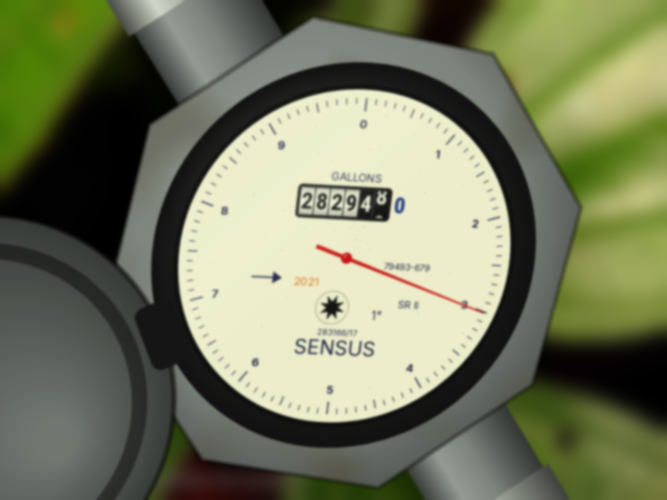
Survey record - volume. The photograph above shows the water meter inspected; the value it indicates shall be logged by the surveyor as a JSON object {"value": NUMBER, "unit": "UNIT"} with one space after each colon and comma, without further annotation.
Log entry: {"value": 2829483.0, "unit": "gal"}
